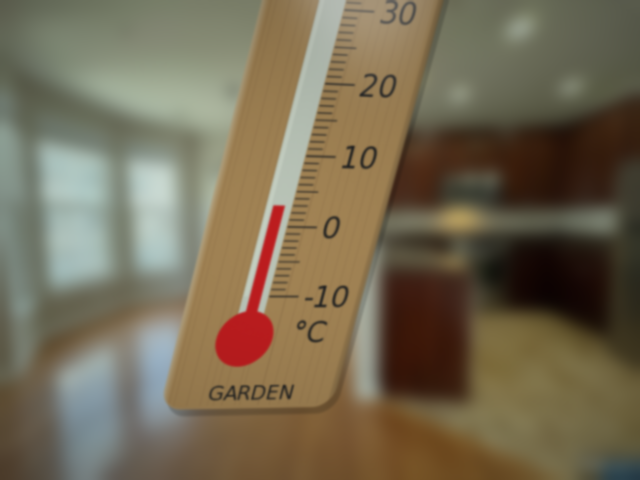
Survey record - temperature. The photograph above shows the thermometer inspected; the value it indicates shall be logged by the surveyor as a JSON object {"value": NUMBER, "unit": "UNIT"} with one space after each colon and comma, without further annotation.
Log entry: {"value": 3, "unit": "°C"}
